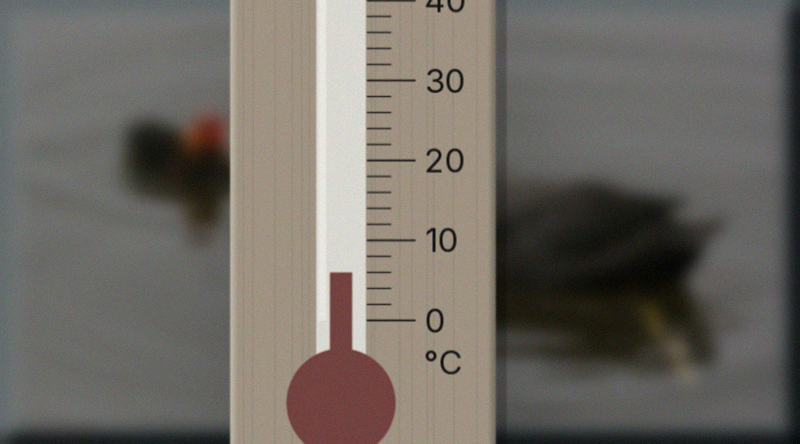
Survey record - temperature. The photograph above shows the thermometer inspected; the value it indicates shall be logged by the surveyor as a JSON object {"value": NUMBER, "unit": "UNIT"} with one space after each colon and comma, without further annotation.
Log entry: {"value": 6, "unit": "°C"}
